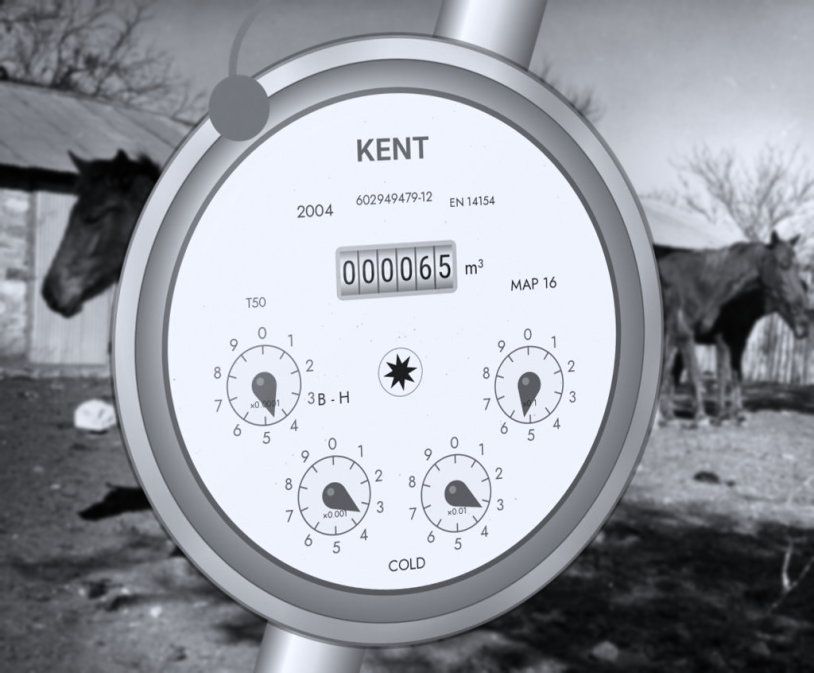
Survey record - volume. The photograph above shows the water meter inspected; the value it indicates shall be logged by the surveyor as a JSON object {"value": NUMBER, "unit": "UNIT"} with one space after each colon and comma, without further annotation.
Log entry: {"value": 65.5334, "unit": "m³"}
